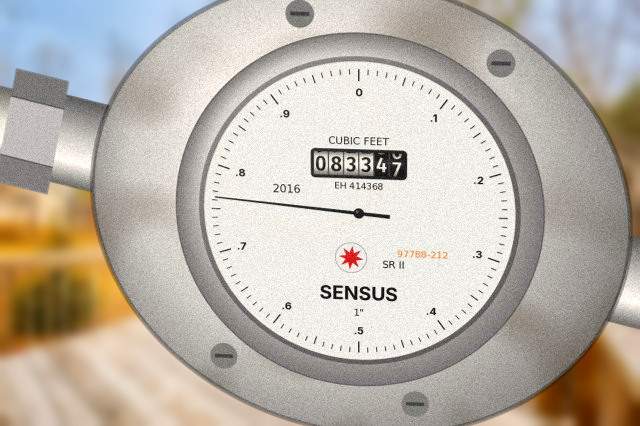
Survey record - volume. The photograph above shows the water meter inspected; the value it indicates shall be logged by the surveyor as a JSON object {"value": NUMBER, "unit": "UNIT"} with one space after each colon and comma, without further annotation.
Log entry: {"value": 83346.76, "unit": "ft³"}
